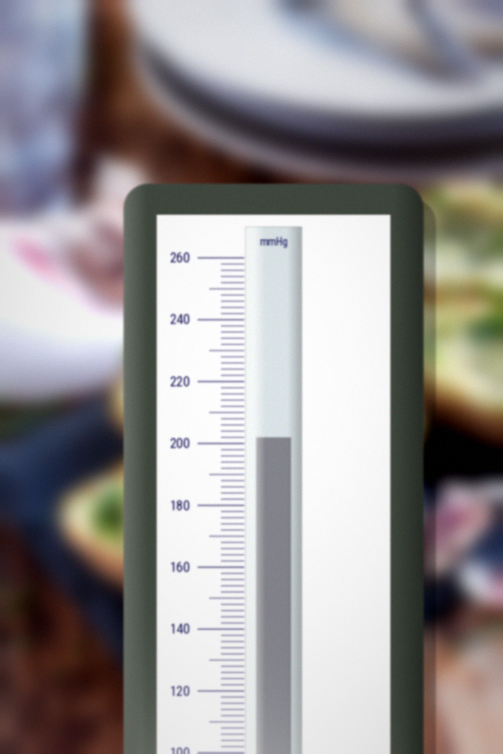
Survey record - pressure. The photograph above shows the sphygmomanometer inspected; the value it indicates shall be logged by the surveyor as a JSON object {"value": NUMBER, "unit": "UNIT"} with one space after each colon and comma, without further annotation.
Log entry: {"value": 202, "unit": "mmHg"}
